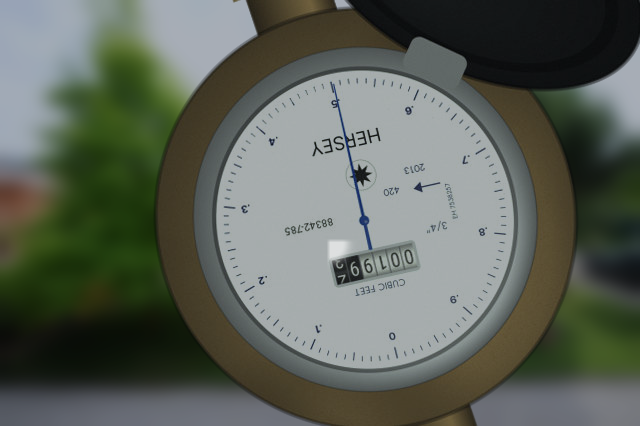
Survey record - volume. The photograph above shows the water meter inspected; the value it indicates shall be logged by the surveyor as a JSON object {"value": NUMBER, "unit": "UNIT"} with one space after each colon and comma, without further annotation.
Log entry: {"value": 1992.50, "unit": "ft³"}
